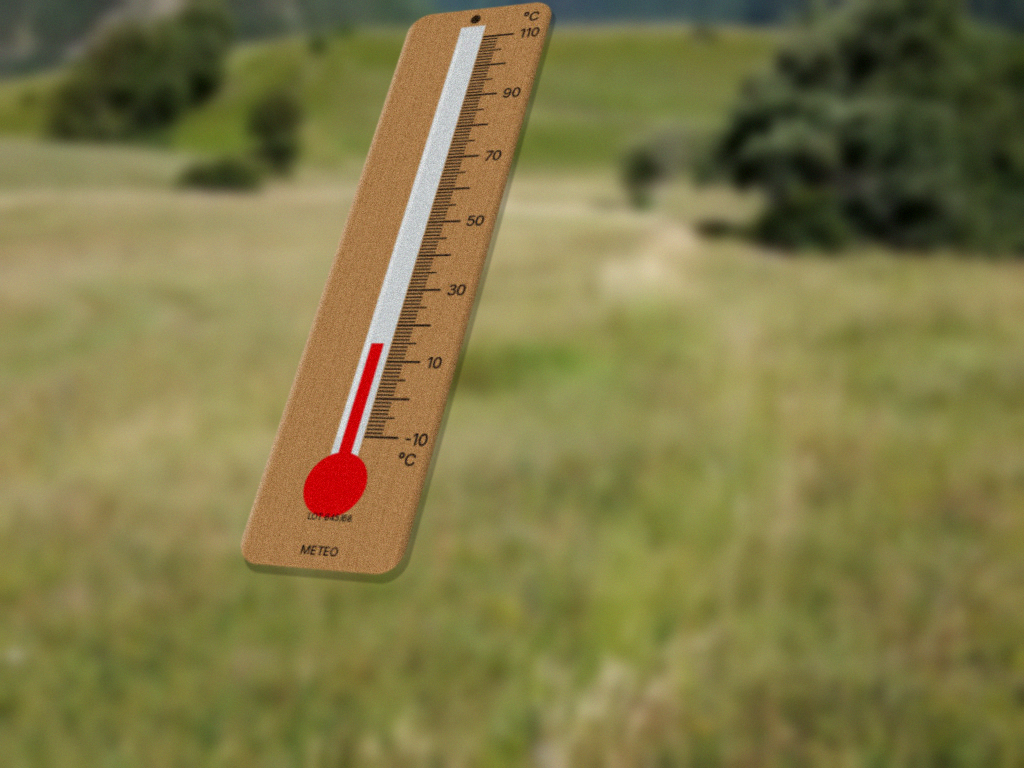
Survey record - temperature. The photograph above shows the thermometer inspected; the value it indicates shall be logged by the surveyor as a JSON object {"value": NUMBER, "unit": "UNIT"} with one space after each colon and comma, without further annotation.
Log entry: {"value": 15, "unit": "°C"}
